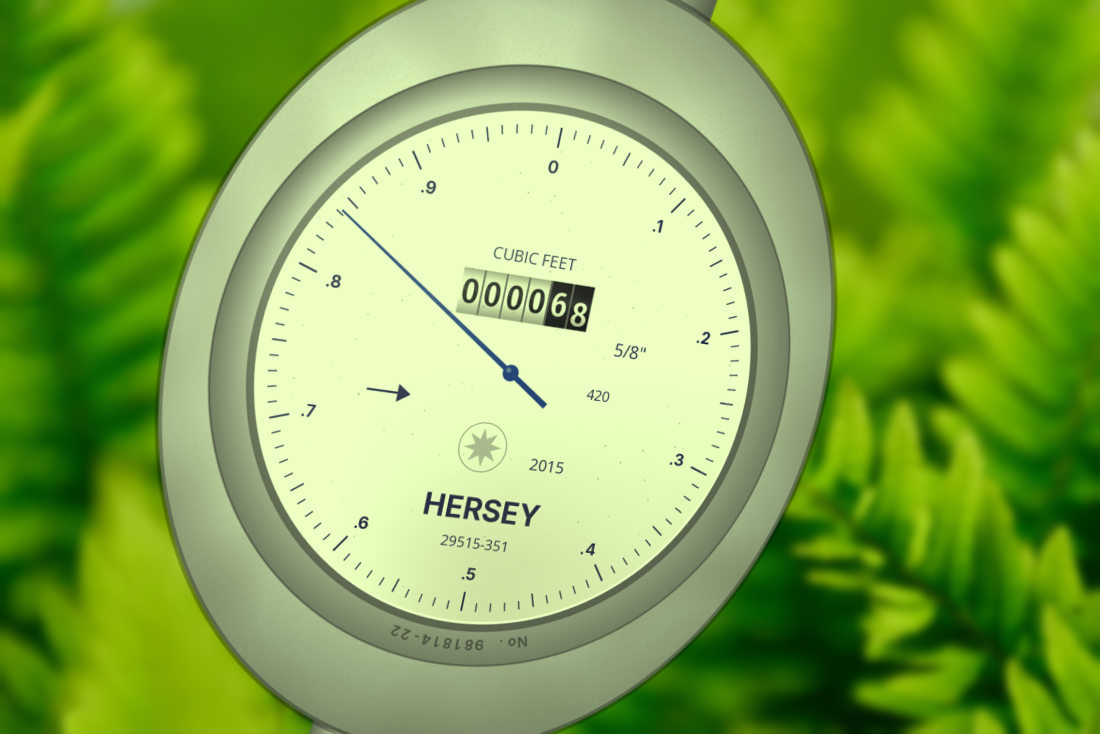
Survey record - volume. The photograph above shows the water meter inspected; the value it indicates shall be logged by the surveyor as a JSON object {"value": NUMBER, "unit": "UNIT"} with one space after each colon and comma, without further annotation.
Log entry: {"value": 67.84, "unit": "ft³"}
